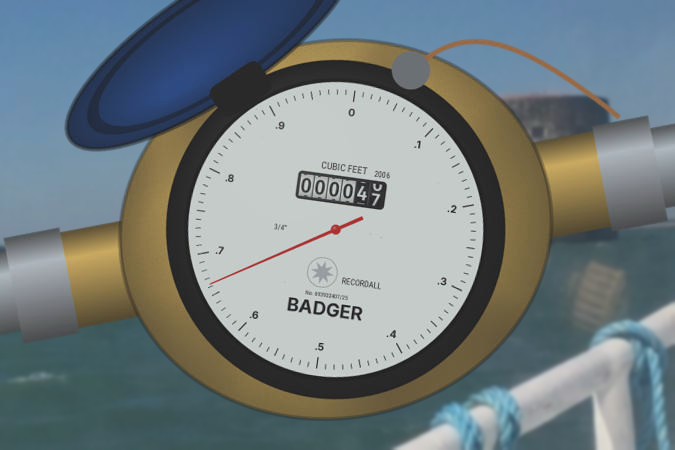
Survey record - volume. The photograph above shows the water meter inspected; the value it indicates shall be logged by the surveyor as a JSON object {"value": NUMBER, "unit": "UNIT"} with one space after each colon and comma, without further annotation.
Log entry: {"value": 46.66, "unit": "ft³"}
